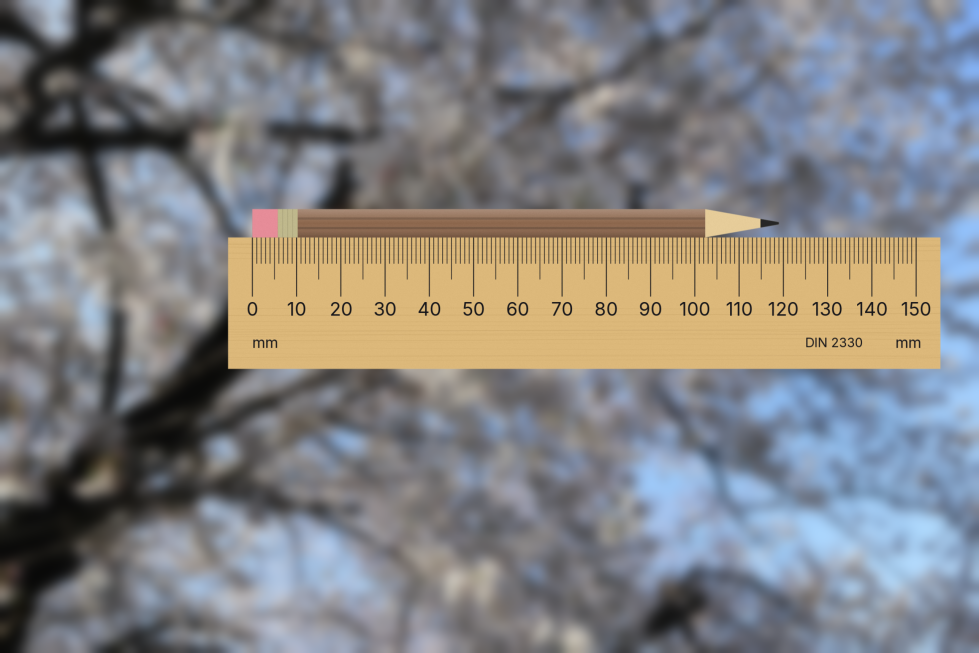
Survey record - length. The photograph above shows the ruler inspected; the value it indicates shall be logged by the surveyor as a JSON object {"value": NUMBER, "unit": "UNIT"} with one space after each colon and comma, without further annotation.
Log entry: {"value": 119, "unit": "mm"}
